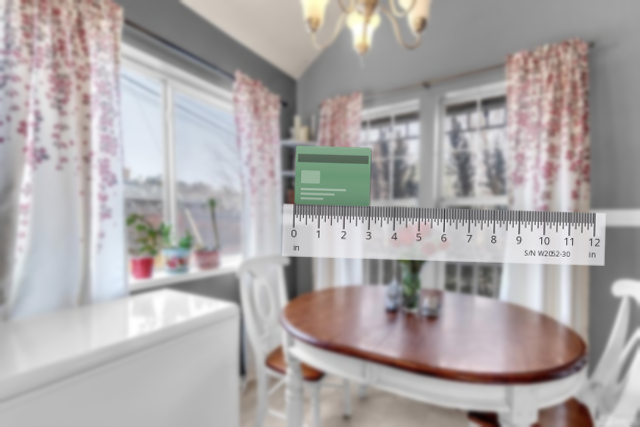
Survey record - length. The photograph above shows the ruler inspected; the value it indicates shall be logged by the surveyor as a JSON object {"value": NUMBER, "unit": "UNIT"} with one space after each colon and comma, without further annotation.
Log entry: {"value": 3, "unit": "in"}
